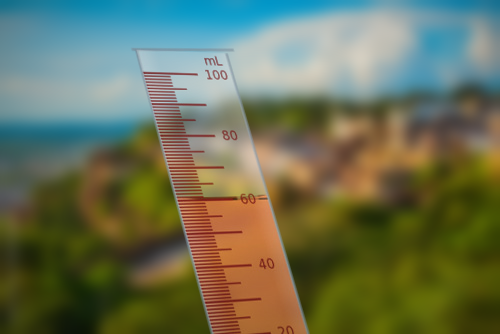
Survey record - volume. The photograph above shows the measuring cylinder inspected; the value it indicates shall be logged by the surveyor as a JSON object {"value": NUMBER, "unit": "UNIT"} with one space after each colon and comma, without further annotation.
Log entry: {"value": 60, "unit": "mL"}
